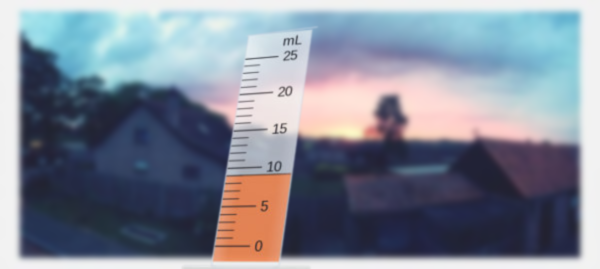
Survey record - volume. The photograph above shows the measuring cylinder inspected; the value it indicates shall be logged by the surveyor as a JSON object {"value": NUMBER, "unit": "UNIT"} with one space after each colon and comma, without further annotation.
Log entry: {"value": 9, "unit": "mL"}
